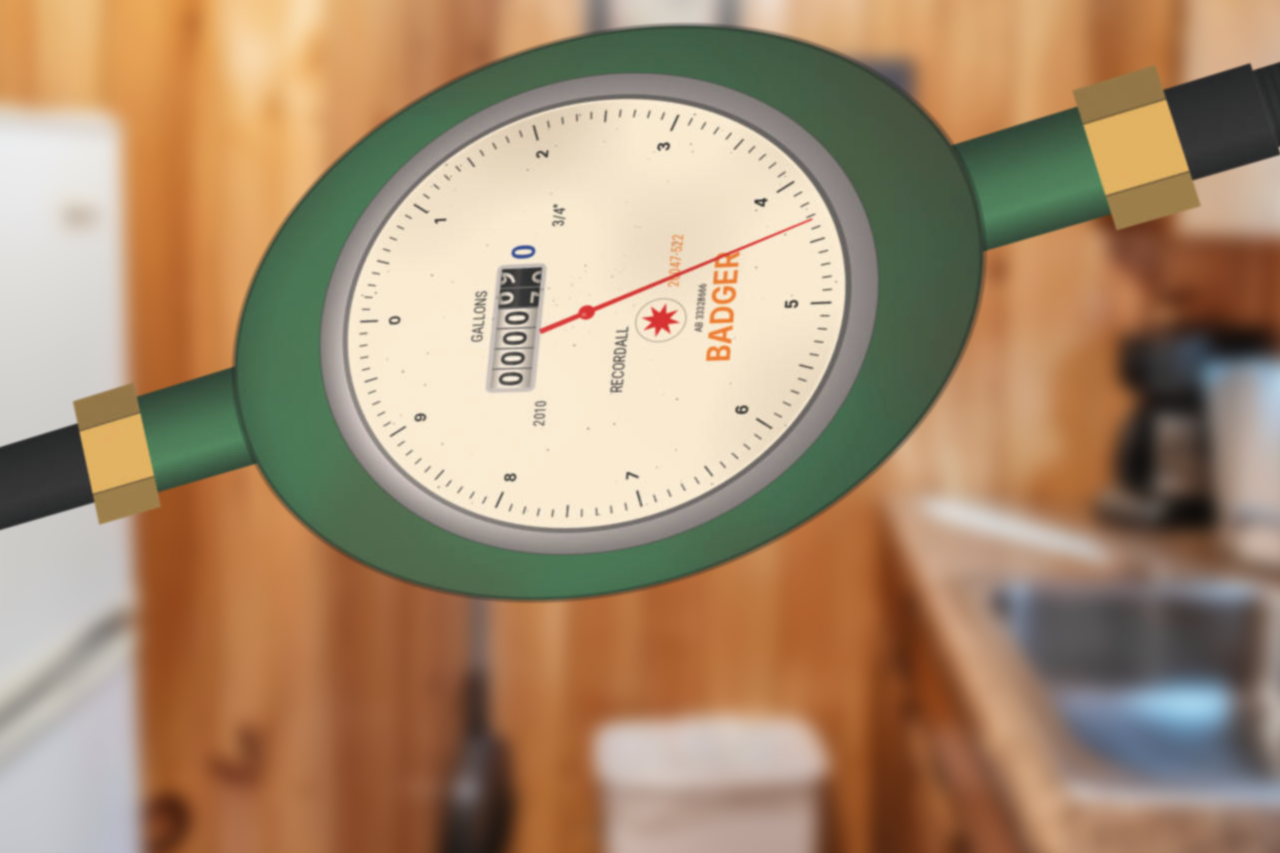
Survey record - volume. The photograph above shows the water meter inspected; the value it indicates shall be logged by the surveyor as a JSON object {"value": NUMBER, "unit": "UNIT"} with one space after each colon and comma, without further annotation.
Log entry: {"value": 694.3, "unit": "gal"}
